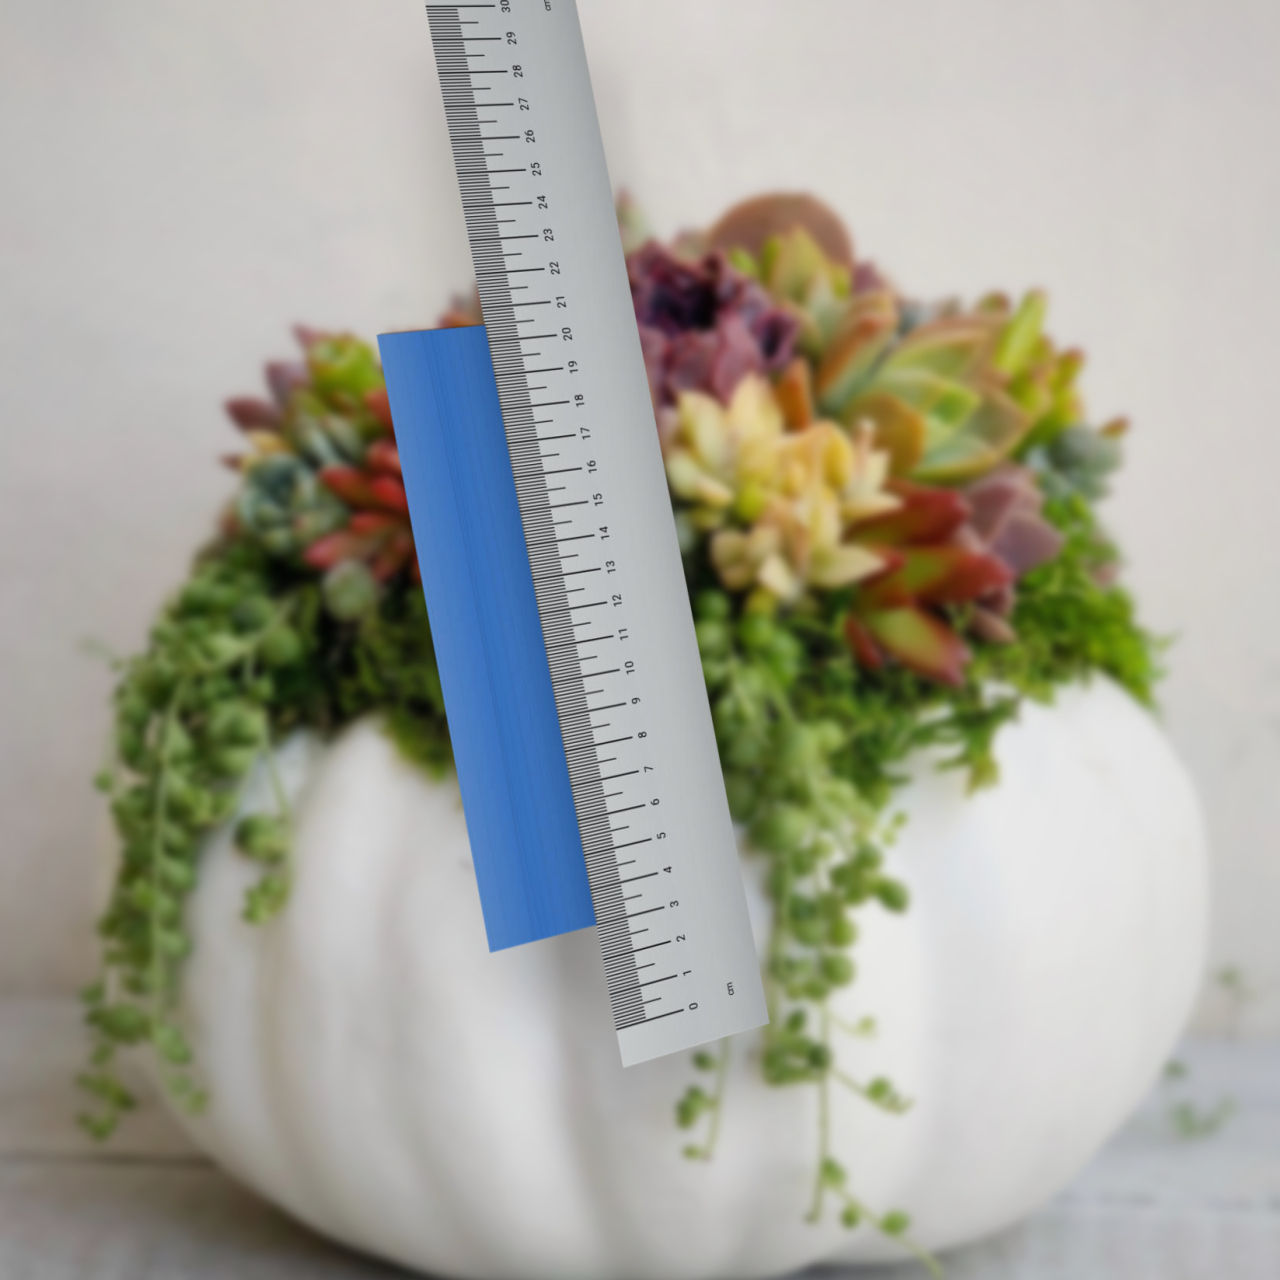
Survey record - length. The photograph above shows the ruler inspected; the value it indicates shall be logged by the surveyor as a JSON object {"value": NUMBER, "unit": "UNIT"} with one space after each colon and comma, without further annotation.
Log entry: {"value": 17.5, "unit": "cm"}
